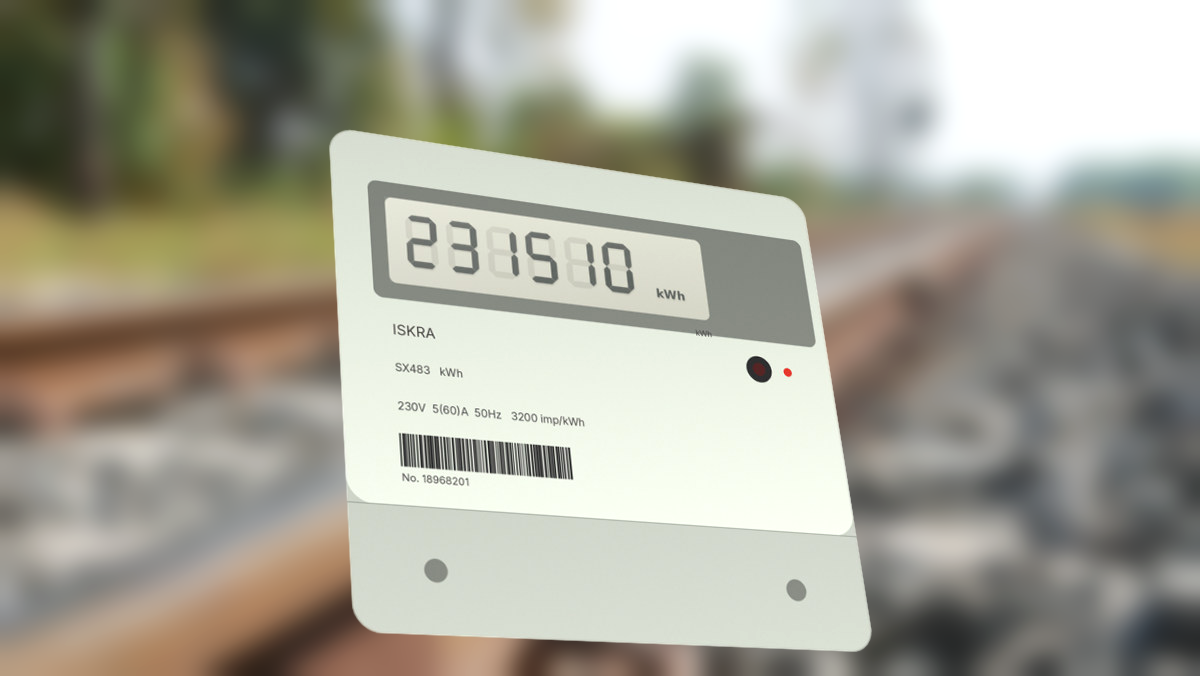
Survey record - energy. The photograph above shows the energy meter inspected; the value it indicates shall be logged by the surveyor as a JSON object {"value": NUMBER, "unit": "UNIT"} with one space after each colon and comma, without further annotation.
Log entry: {"value": 231510, "unit": "kWh"}
